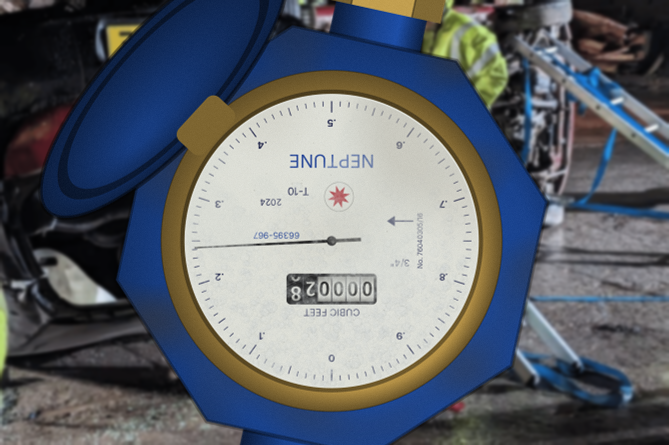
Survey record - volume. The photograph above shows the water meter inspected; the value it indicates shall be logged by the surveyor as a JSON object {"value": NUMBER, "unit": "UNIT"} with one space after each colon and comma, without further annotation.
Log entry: {"value": 28.24, "unit": "ft³"}
